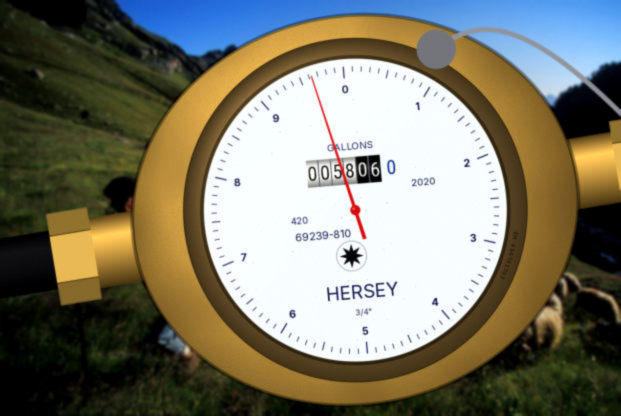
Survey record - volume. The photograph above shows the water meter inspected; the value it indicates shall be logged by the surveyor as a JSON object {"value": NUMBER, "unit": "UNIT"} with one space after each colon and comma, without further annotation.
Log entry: {"value": 58059.6, "unit": "gal"}
